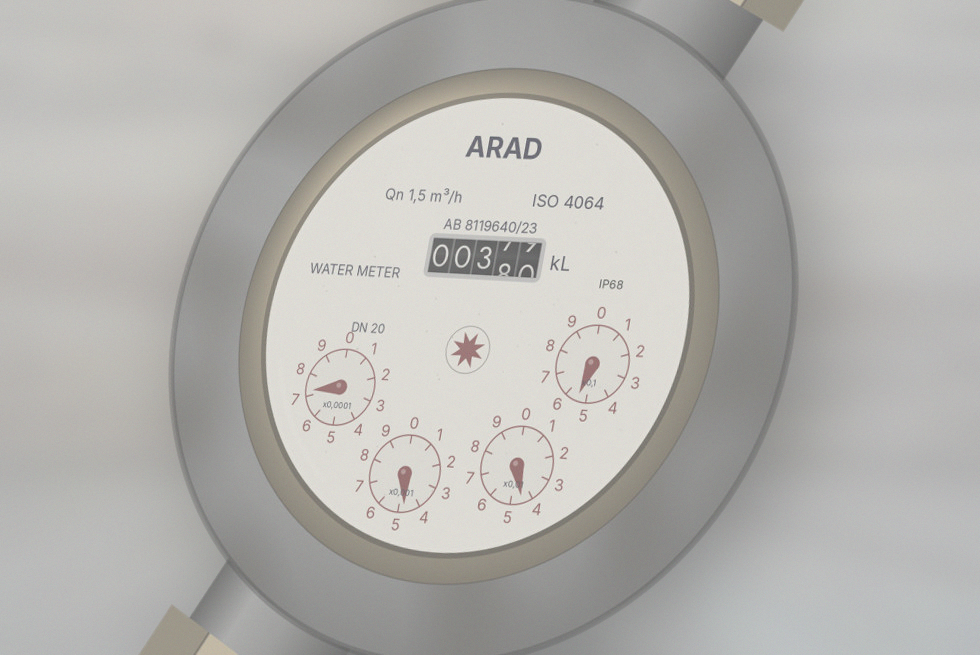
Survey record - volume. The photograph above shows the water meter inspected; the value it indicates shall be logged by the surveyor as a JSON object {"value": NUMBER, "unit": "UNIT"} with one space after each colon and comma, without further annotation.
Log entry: {"value": 379.5447, "unit": "kL"}
